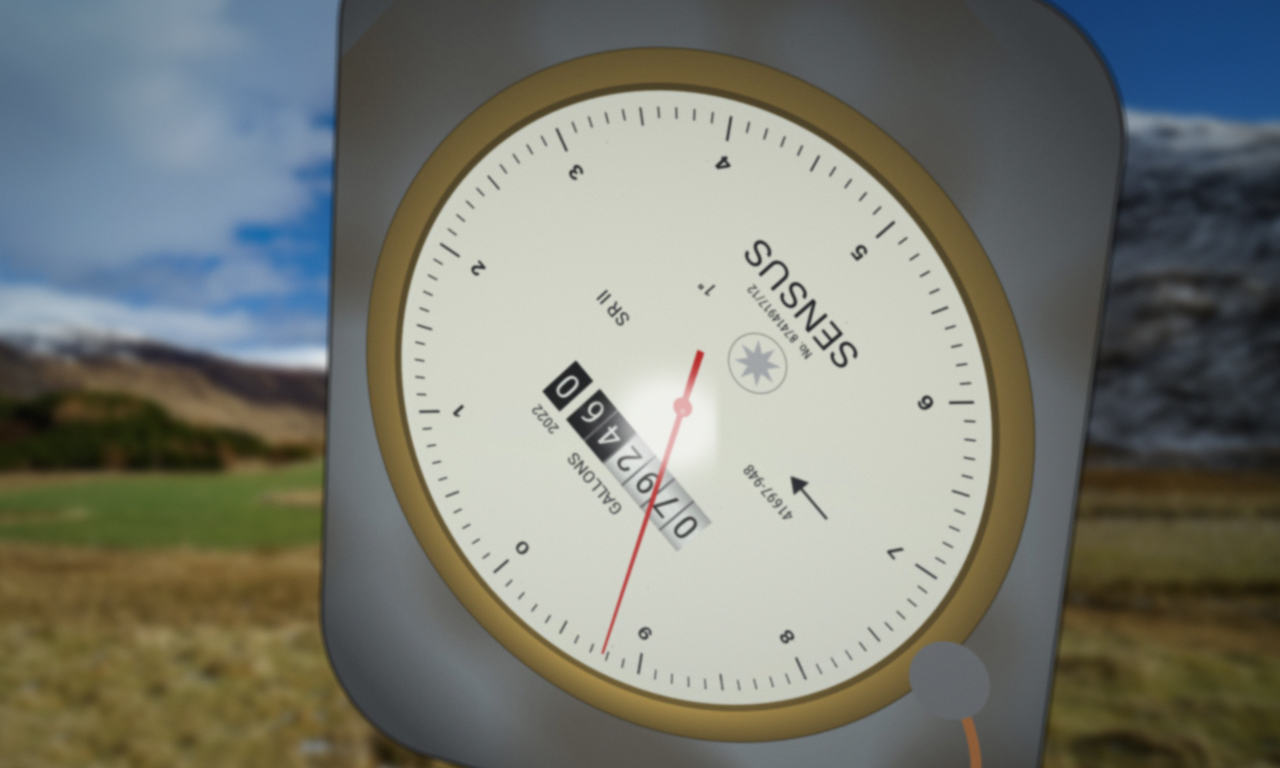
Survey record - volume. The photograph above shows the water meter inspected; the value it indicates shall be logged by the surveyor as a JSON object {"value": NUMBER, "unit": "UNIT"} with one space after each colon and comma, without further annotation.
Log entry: {"value": 792459.2, "unit": "gal"}
